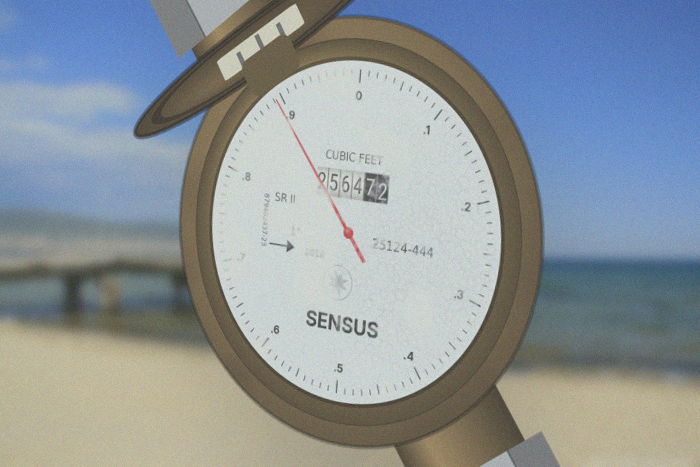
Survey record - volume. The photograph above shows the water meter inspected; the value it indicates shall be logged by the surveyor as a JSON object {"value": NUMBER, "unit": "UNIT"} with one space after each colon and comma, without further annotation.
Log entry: {"value": 256471.89, "unit": "ft³"}
